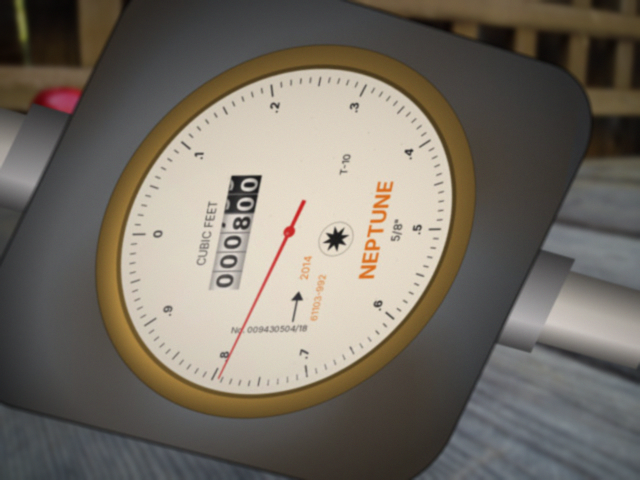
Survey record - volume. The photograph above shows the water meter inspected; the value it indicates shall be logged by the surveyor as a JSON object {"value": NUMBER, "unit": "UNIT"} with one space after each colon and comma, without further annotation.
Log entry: {"value": 799.79, "unit": "ft³"}
